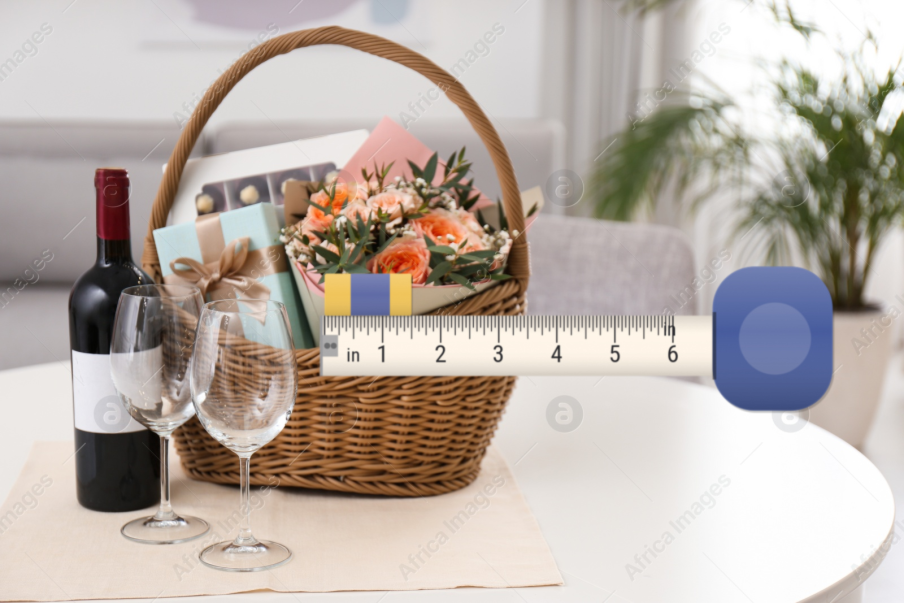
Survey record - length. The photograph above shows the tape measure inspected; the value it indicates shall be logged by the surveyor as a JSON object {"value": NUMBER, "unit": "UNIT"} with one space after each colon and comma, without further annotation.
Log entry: {"value": 1.5, "unit": "in"}
